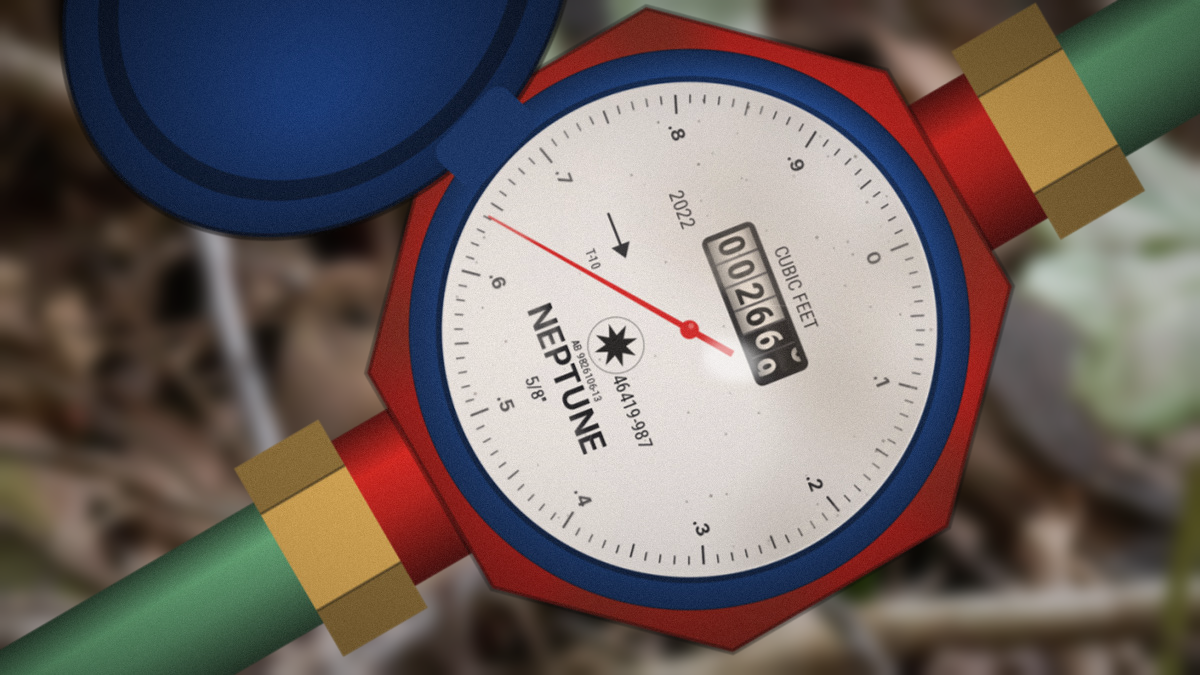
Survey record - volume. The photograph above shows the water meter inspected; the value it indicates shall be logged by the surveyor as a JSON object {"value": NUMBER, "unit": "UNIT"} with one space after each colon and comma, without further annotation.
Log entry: {"value": 2668.64, "unit": "ft³"}
